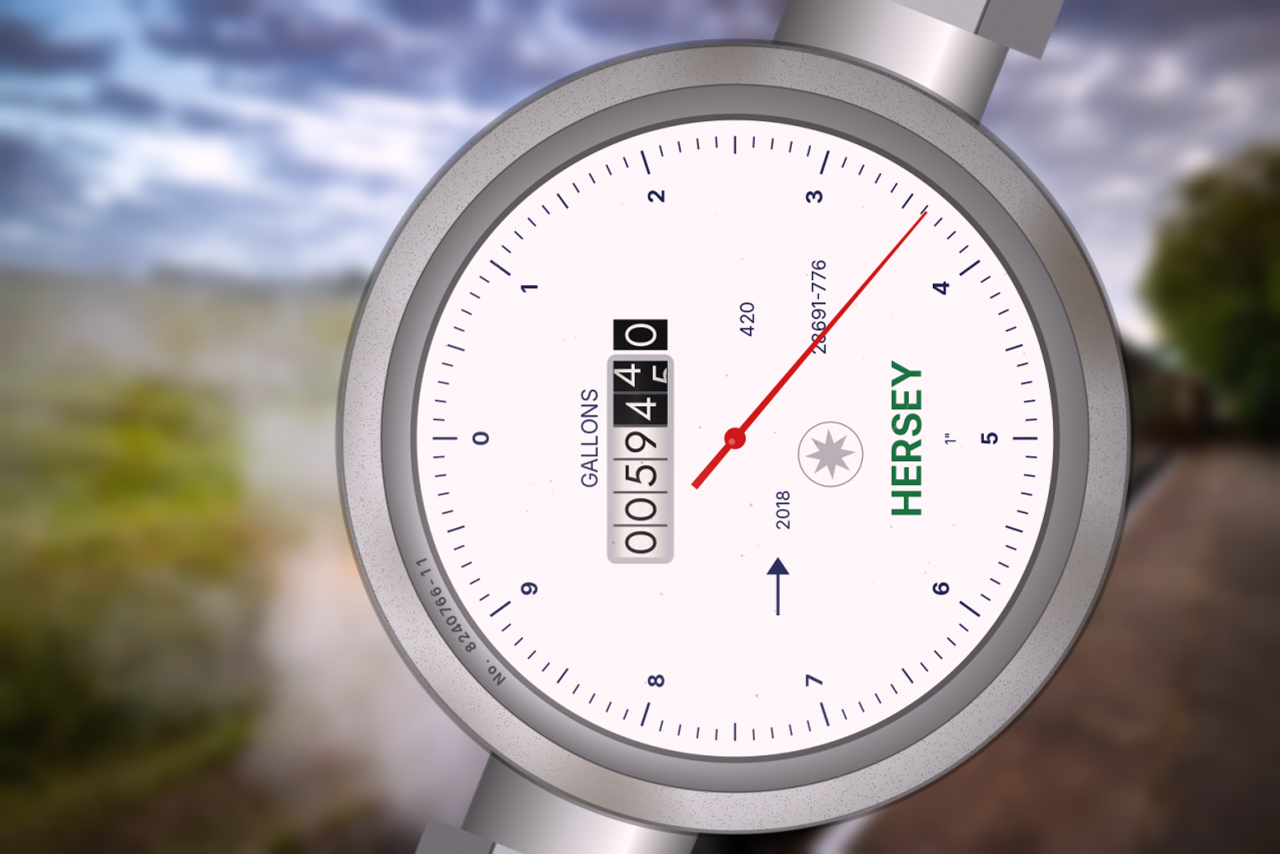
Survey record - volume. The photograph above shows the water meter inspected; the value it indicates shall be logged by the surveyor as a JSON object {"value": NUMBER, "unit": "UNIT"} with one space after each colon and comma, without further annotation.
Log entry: {"value": 59443.6, "unit": "gal"}
